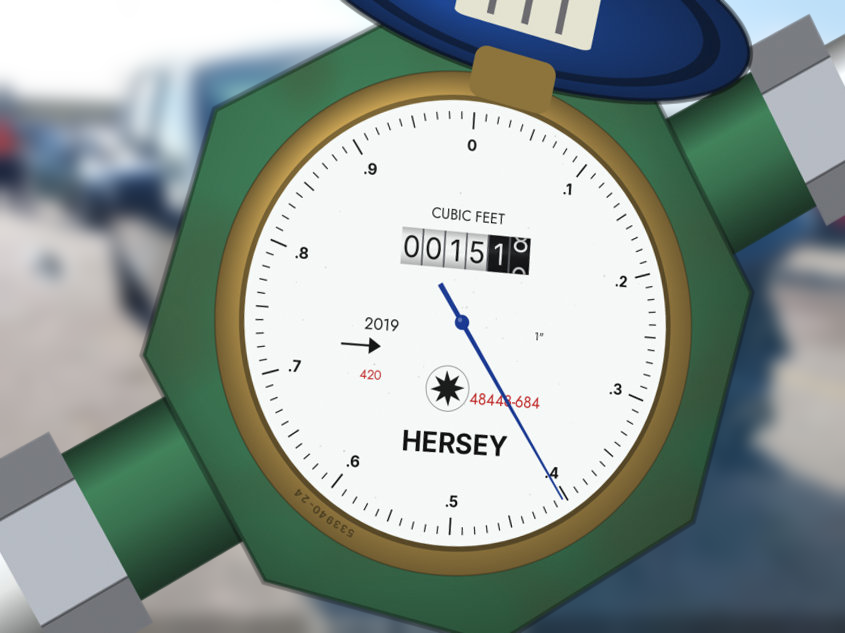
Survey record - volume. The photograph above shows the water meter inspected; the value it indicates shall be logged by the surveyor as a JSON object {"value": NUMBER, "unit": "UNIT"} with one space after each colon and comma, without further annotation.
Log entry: {"value": 1518.40, "unit": "ft³"}
